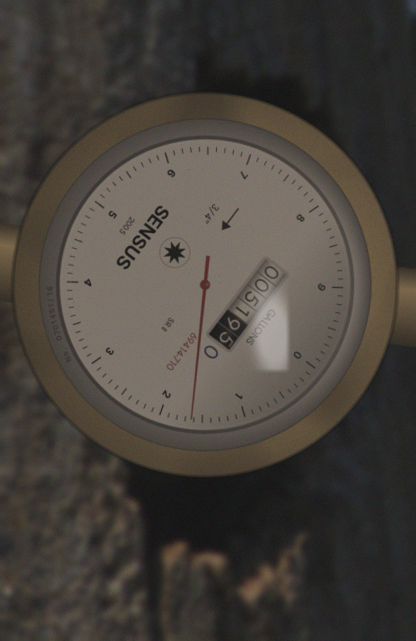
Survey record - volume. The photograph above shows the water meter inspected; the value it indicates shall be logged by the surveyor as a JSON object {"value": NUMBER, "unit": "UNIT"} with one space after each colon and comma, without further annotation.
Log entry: {"value": 51951.6, "unit": "gal"}
